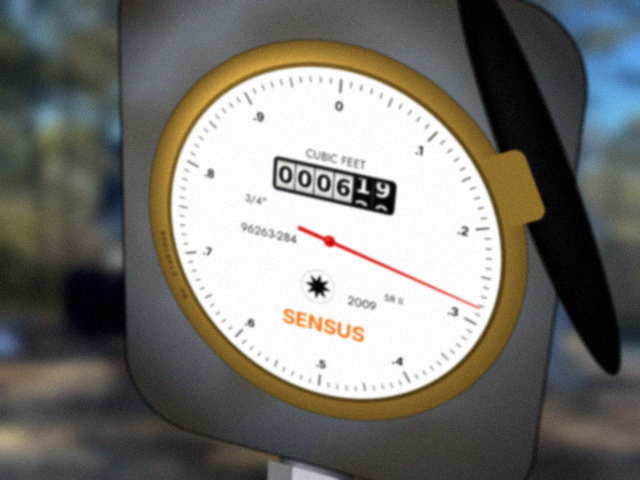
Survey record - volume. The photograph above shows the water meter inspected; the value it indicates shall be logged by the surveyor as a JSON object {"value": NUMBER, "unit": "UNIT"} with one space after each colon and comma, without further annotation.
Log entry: {"value": 619.28, "unit": "ft³"}
